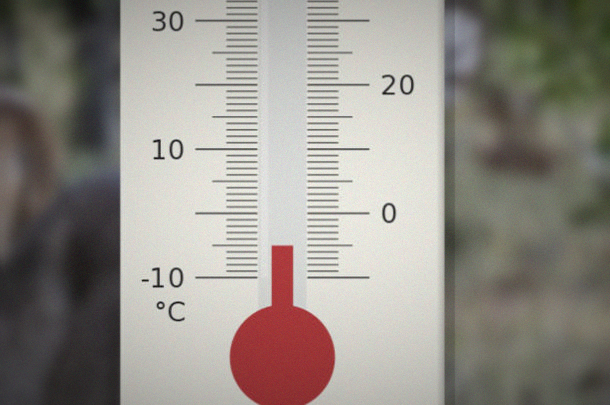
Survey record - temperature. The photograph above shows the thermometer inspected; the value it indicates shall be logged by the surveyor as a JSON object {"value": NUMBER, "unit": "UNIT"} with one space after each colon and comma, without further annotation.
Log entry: {"value": -5, "unit": "°C"}
